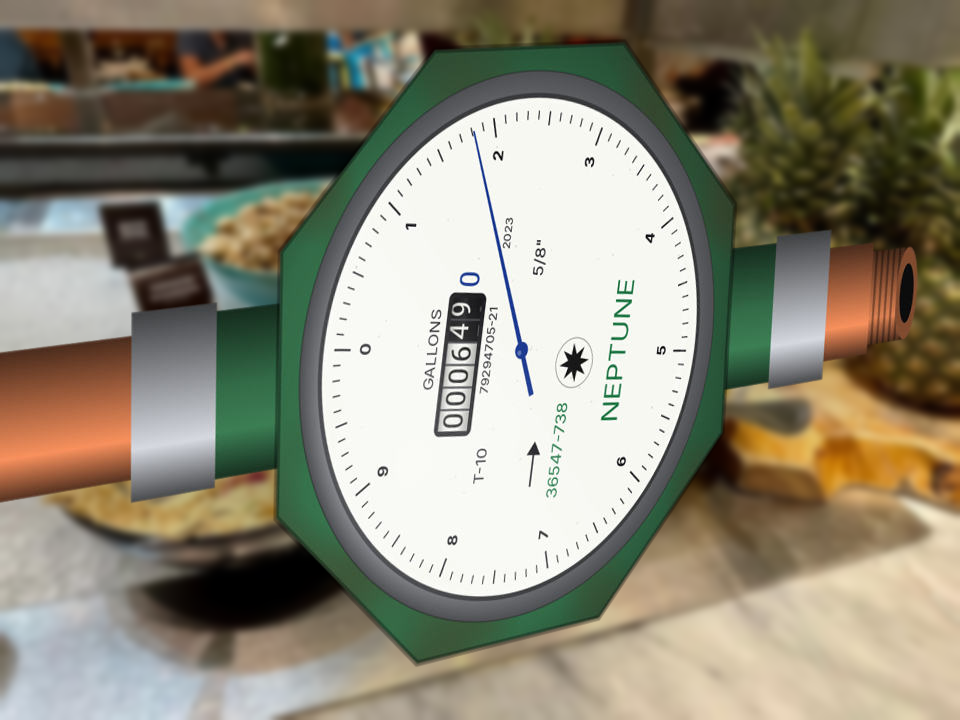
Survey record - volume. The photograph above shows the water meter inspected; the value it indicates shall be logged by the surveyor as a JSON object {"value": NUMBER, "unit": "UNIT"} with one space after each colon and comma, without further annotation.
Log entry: {"value": 6491.8, "unit": "gal"}
